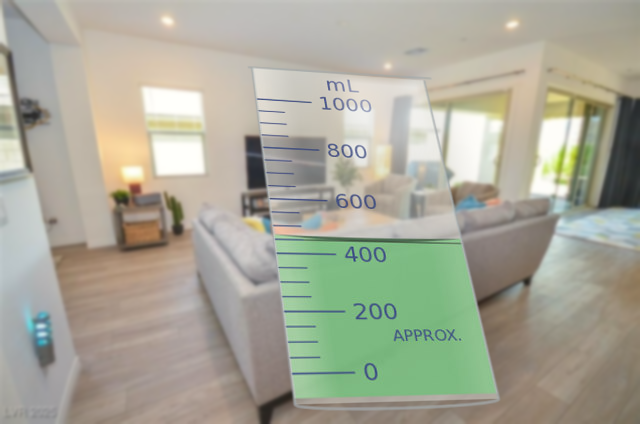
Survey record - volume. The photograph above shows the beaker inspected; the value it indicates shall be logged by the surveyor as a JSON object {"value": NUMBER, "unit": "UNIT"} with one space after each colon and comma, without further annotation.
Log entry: {"value": 450, "unit": "mL"}
